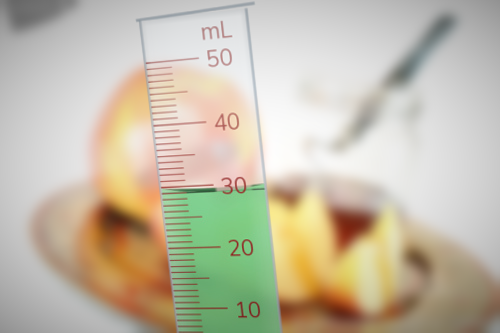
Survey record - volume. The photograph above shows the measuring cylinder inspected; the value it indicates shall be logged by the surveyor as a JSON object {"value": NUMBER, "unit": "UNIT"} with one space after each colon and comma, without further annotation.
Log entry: {"value": 29, "unit": "mL"}
